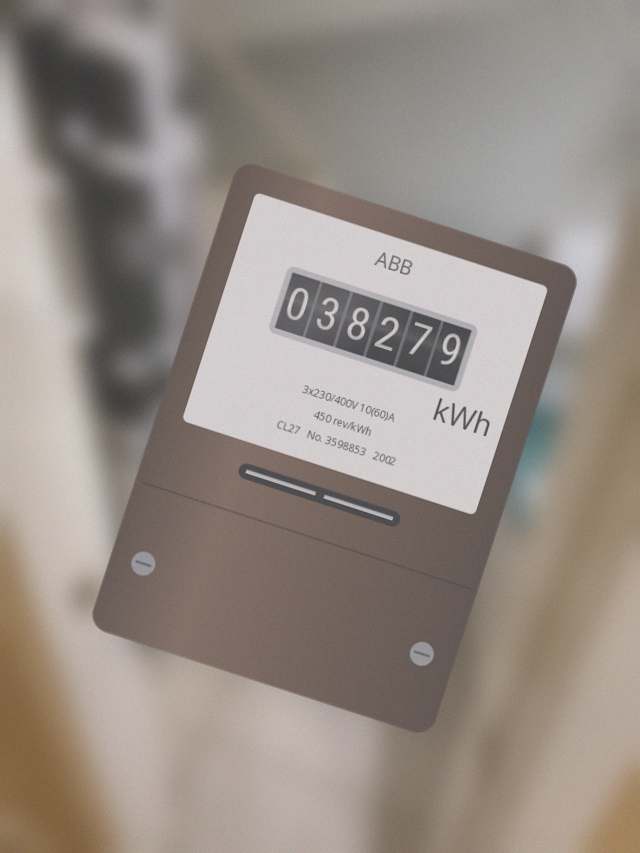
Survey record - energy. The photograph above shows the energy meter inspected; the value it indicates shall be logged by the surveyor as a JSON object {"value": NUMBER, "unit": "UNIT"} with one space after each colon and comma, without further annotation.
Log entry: {"value": 38279, "unit": "kWh"}
